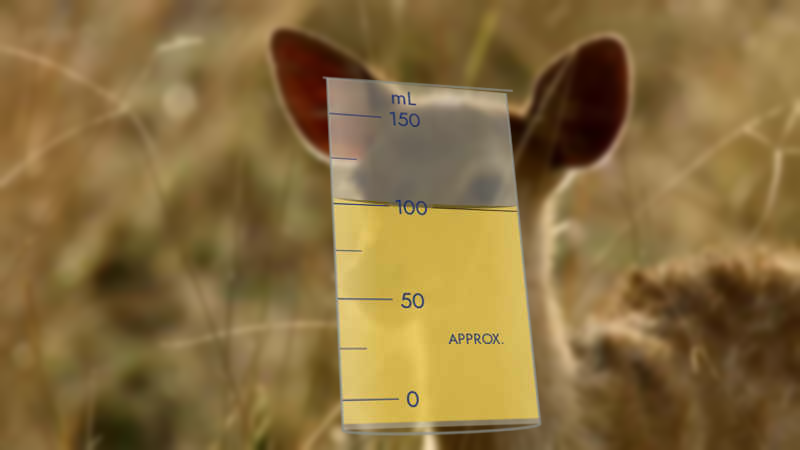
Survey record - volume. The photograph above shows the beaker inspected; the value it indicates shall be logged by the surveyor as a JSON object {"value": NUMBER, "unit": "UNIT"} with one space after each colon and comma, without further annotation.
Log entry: {"value": 100, "unit": "mL"}
